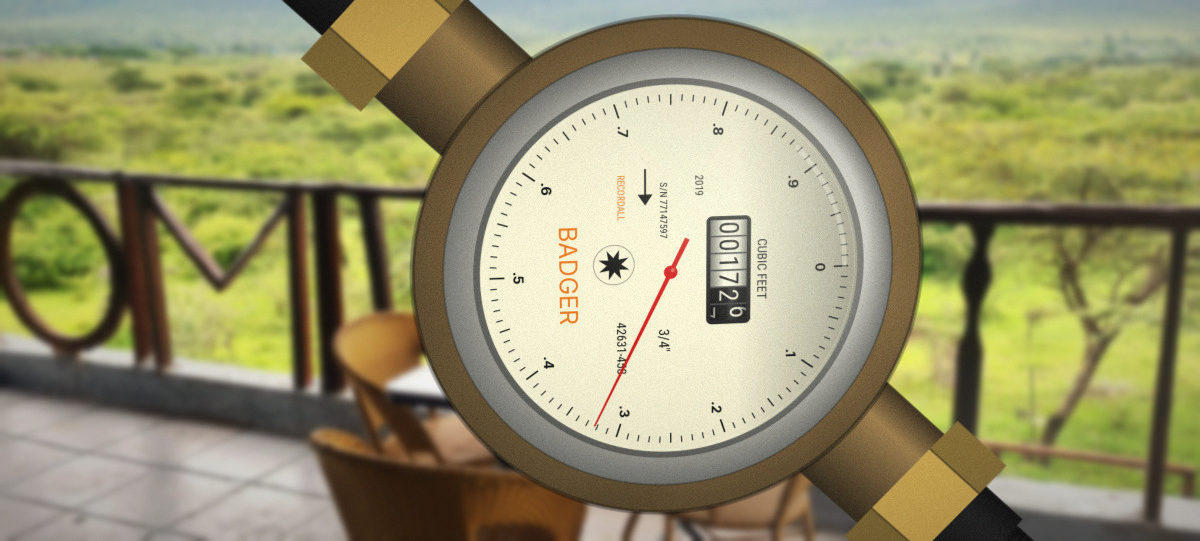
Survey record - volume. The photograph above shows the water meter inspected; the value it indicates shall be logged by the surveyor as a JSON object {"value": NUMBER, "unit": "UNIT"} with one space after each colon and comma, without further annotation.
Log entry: {"value": 1726.32, "unit": "ft³"}
